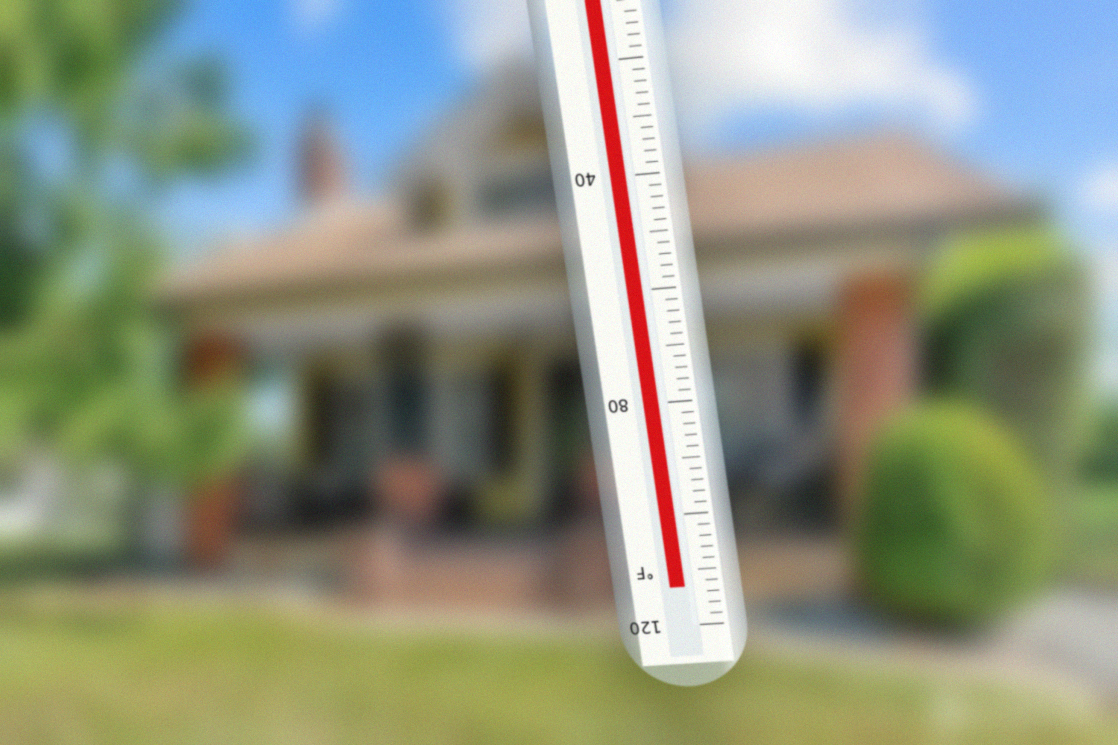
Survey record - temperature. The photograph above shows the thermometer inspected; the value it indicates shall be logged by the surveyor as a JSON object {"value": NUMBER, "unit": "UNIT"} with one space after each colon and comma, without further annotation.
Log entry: {"value": 113, "unit": "°F"}
